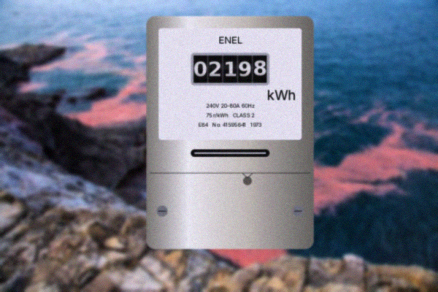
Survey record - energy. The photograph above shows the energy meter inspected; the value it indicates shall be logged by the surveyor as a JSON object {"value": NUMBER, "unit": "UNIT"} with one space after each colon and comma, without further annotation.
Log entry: {"value": 2198, "unit": "kWh"}
